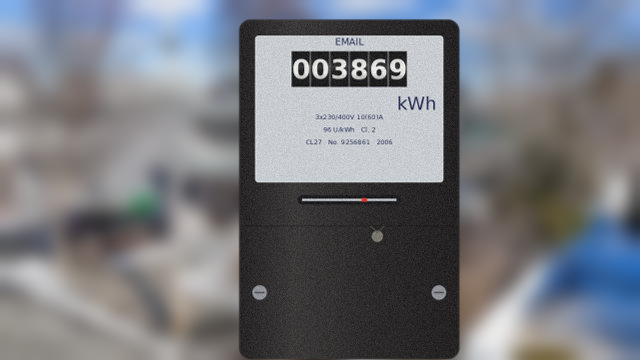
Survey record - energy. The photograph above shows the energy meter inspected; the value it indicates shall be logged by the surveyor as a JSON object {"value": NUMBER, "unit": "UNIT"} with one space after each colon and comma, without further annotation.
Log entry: {"value": 3869, "unit": "kWh"}
